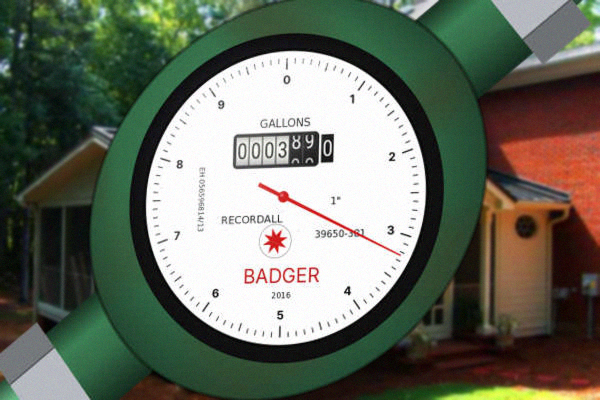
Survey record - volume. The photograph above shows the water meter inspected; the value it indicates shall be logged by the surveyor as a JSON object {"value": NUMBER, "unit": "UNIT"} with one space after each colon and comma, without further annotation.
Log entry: {"value": 3893.2, "unit": "gal"}
